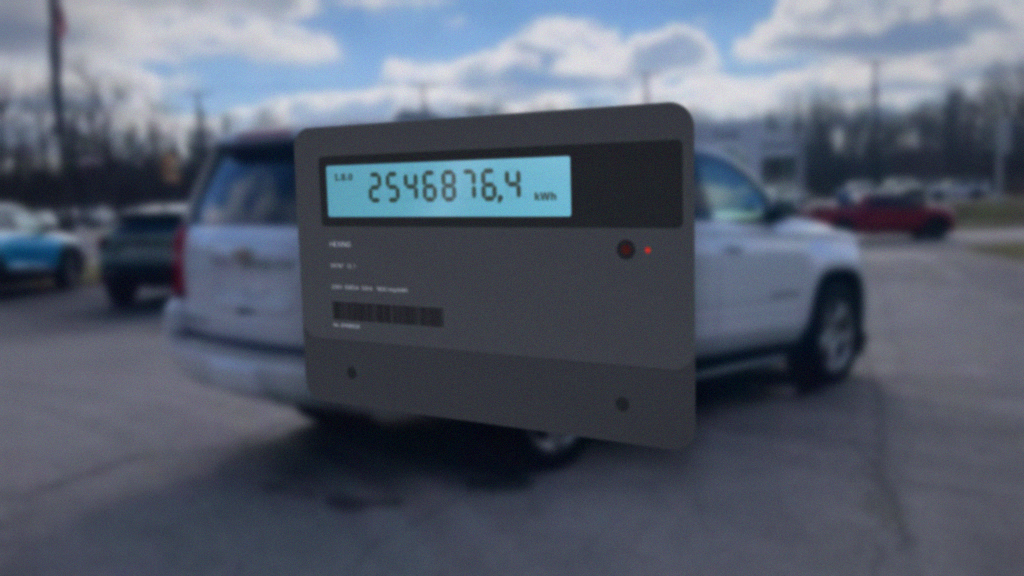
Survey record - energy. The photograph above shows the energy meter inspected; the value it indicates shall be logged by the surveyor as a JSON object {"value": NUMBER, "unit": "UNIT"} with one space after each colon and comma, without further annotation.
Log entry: {"value": 2546876.4, "unit": "kWh"}
